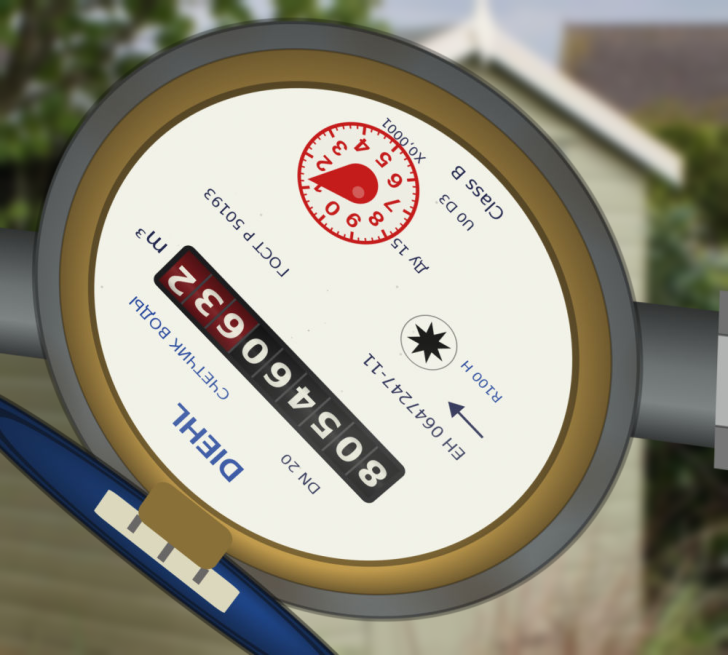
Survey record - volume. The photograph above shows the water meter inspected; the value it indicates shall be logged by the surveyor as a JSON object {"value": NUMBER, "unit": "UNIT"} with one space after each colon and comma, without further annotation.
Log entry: {"value": 805460.6321, "unit": "m³"}
